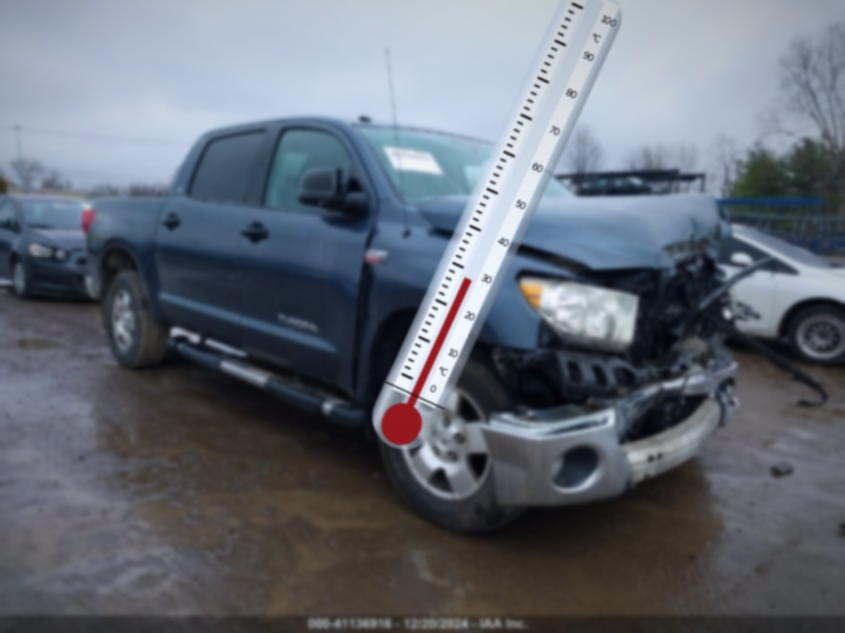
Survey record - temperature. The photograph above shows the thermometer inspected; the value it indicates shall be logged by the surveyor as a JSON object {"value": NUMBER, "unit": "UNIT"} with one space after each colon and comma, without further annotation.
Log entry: {"value": 28, "unit": "°C"}
